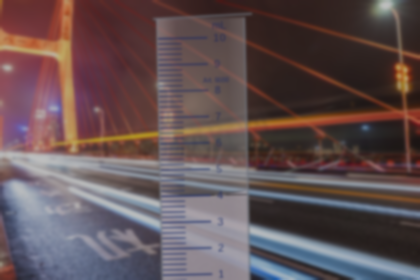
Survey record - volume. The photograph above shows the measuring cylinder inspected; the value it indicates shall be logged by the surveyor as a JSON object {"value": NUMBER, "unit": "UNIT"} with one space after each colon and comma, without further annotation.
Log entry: {"value": 4, "unit": "mL"}
